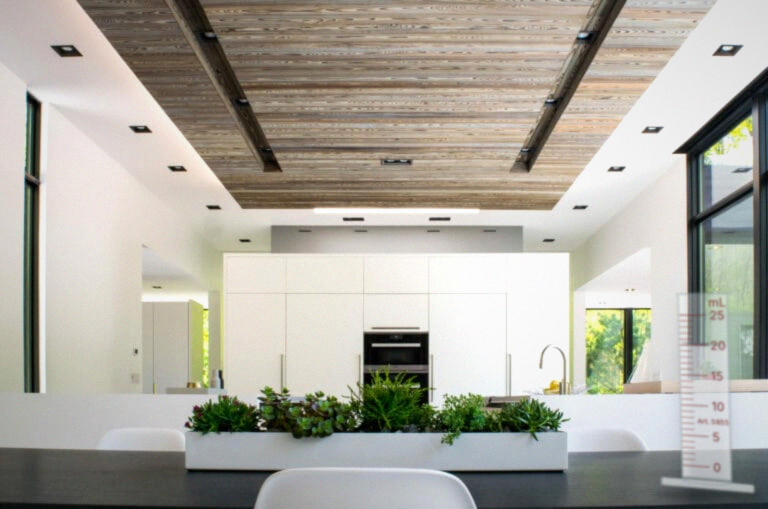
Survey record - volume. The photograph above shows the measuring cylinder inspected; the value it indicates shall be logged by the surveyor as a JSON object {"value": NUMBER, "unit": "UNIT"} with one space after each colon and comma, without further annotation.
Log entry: {"value": 20, "unit": "mL"}
